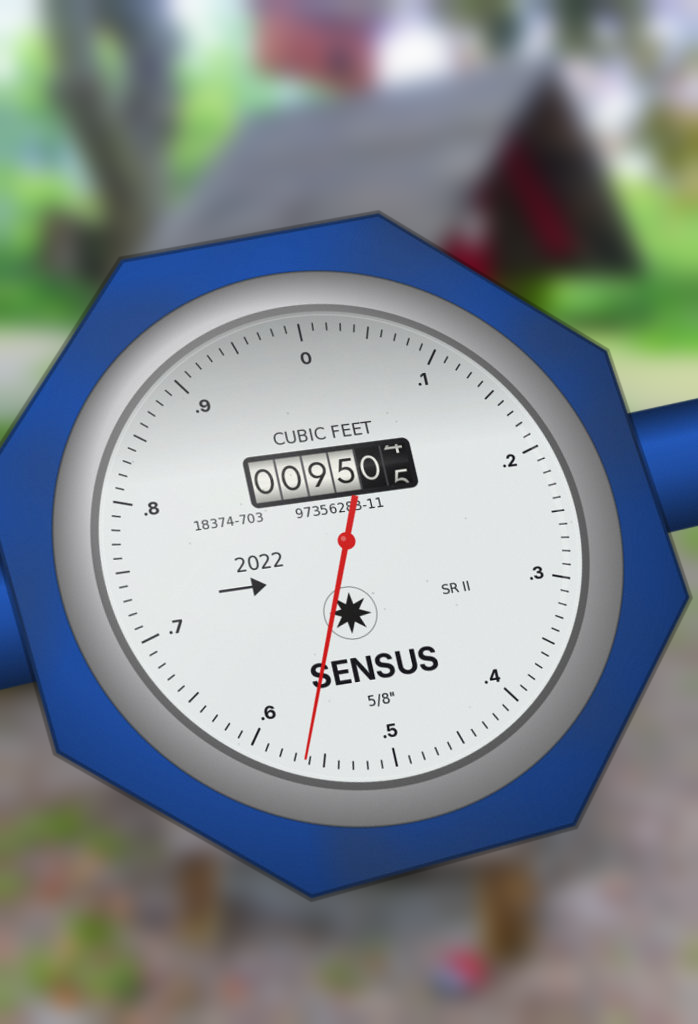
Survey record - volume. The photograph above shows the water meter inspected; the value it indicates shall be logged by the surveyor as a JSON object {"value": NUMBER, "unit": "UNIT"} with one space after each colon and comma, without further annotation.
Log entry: {"value": 9504.56, "unit": "ft³"}
